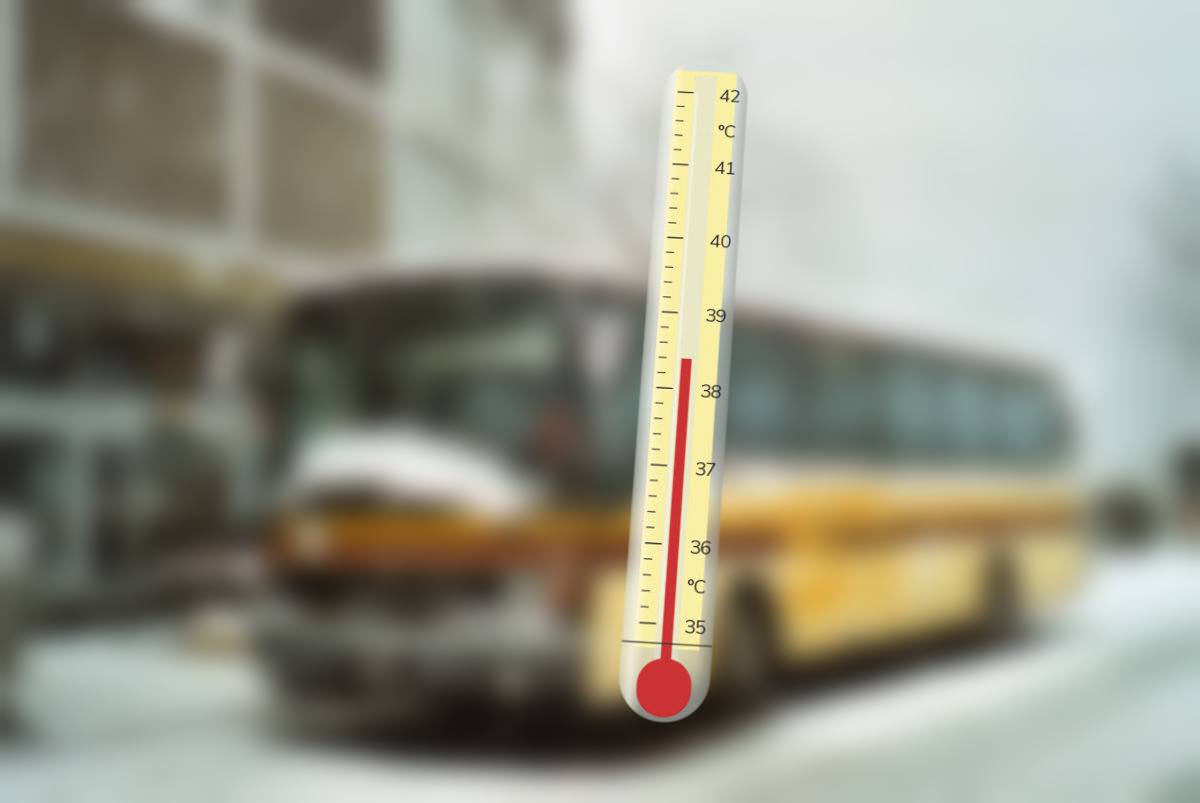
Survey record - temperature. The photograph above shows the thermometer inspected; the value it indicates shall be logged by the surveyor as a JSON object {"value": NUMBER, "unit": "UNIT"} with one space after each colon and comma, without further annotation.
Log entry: {"value": 38.4, "unit": "°C"}
